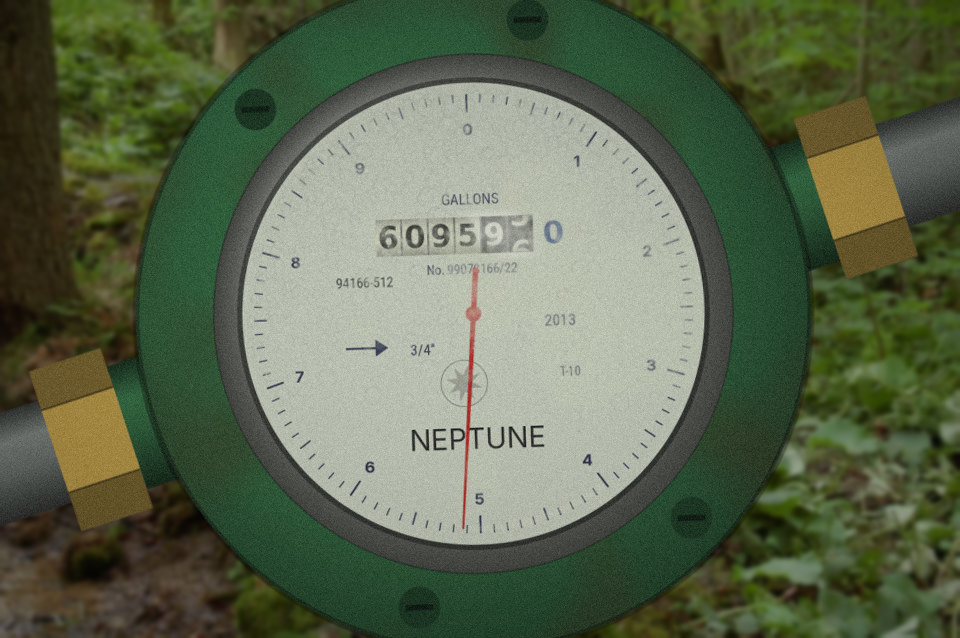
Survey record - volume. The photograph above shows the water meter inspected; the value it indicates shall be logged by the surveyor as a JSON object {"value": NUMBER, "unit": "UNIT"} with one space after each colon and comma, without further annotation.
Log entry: {"value": 6095955.1, "unit": "gal"}
